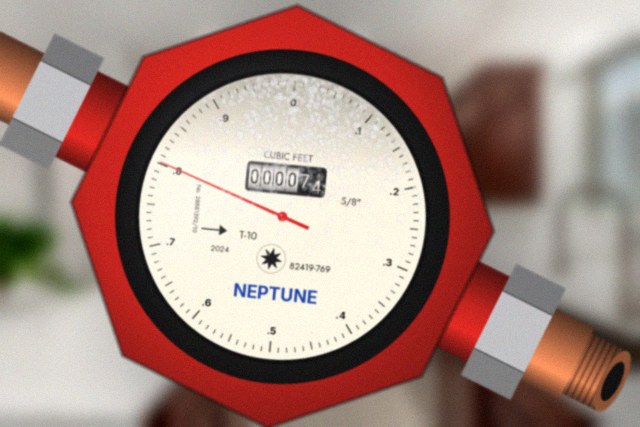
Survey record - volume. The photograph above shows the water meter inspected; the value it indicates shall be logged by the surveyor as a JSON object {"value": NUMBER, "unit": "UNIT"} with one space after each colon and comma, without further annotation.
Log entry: {"value": 73.80, "unit": "ft³"}
